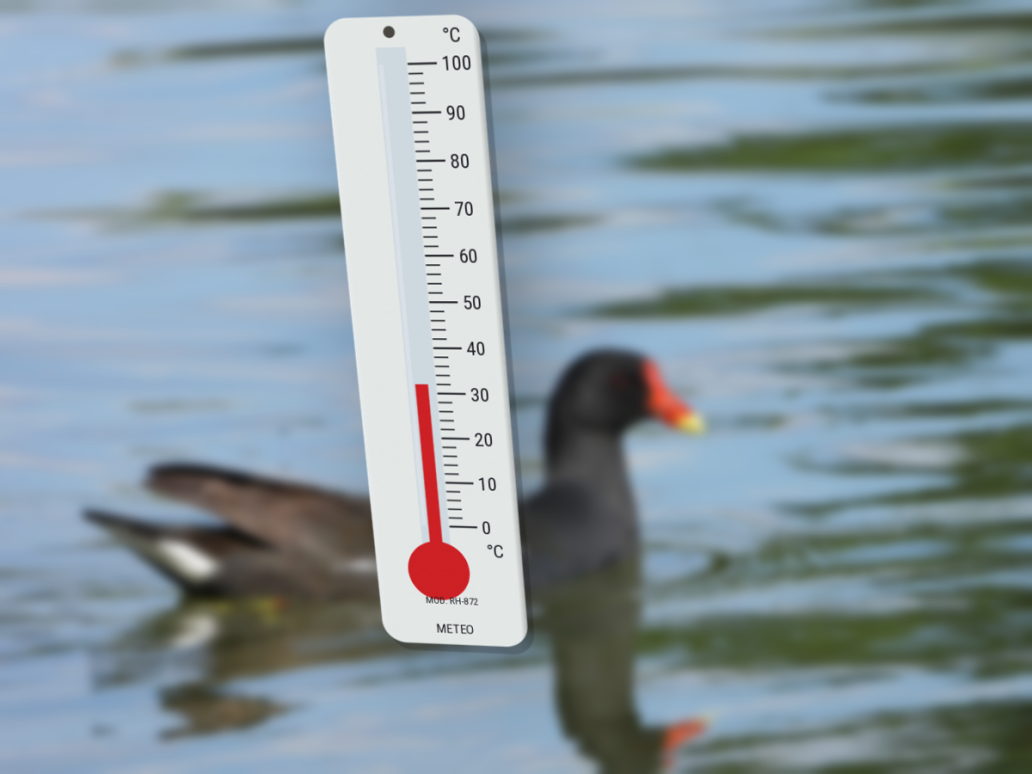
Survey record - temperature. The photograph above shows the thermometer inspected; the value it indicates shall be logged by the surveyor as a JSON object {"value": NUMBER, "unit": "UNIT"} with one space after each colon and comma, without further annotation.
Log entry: {"value": 32, "unit": "°C"}
